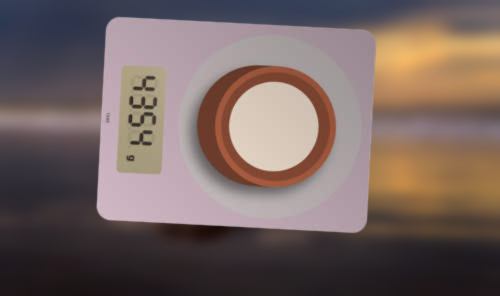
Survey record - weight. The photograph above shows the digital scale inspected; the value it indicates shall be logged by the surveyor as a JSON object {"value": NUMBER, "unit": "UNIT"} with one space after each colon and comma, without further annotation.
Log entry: {"value": 4354, "unit": "g"}
